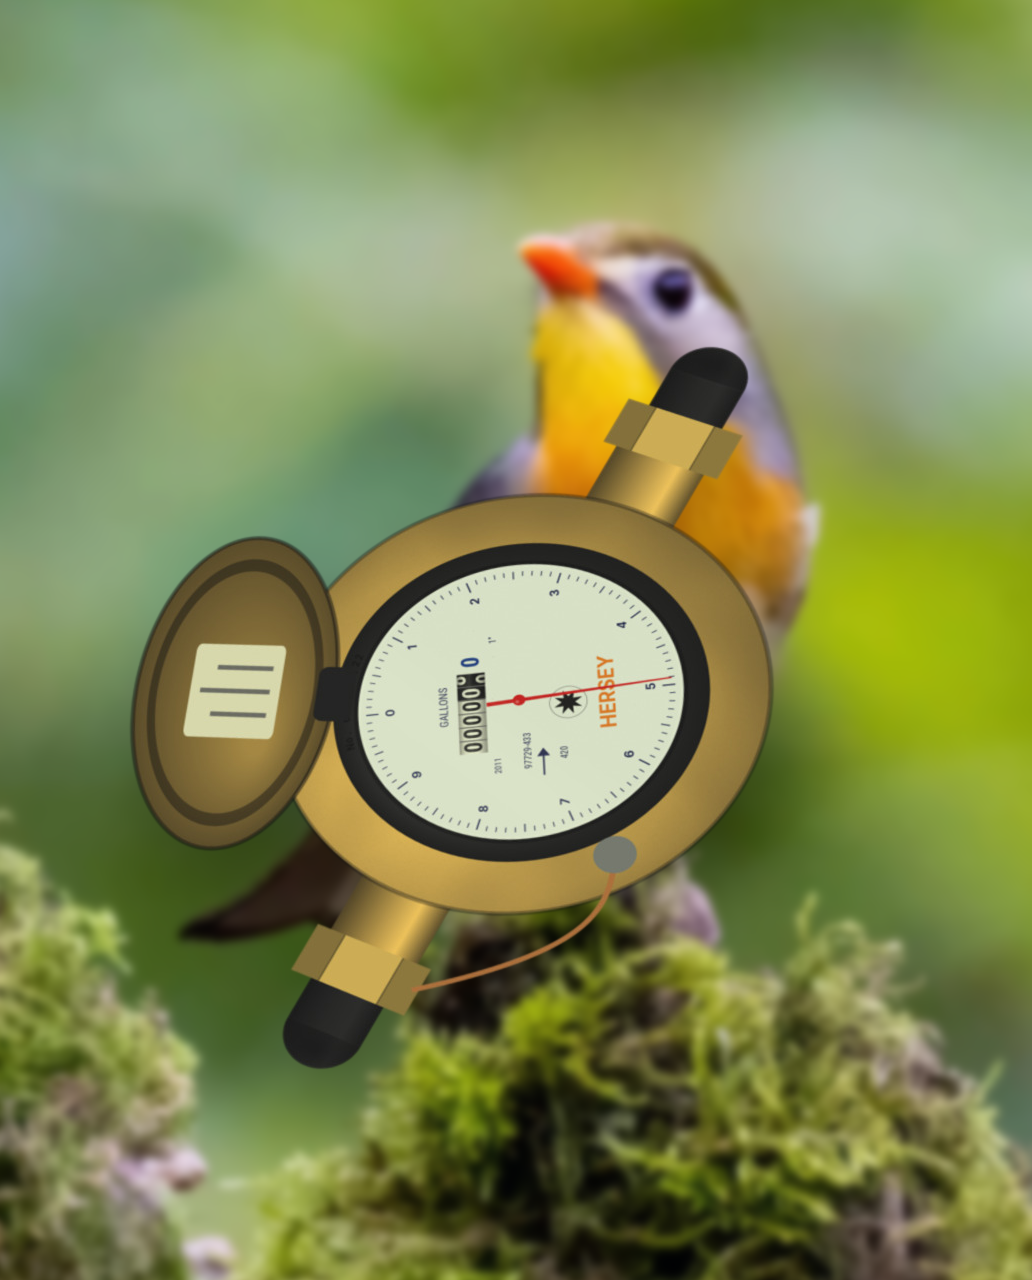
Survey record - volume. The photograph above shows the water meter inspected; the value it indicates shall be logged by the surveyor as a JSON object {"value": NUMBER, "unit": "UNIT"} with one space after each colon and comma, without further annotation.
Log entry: {"value": 84.9, "unit": "gal"}
